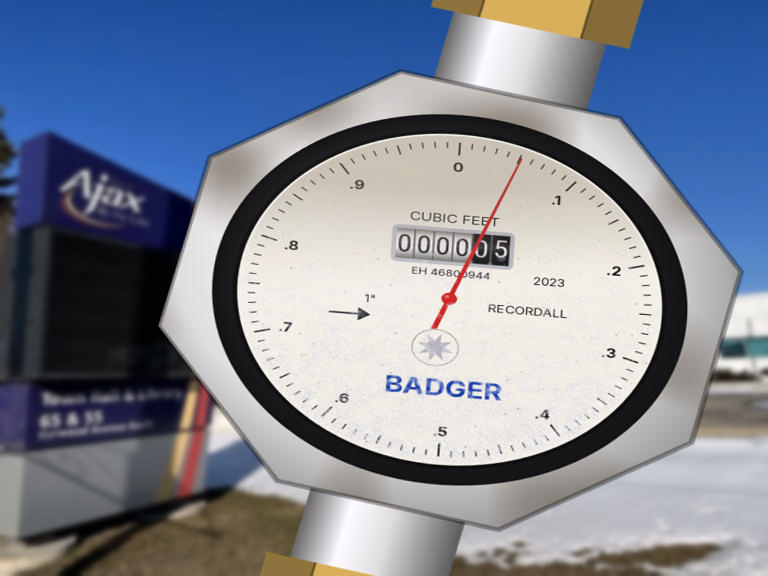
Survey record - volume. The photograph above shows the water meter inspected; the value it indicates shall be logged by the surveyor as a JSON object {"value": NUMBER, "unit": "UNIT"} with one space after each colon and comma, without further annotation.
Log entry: {"value": 5.05, "unit": "ft³"}
